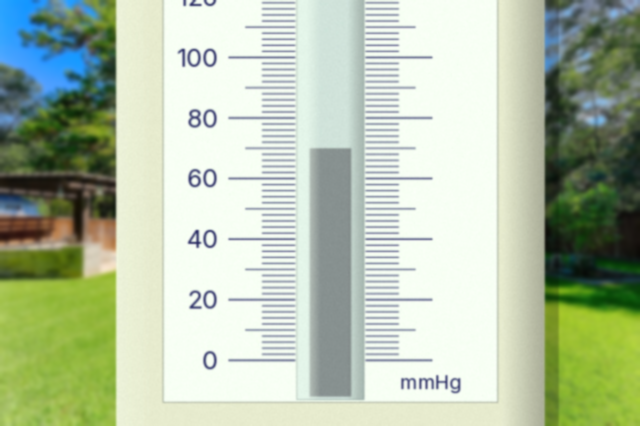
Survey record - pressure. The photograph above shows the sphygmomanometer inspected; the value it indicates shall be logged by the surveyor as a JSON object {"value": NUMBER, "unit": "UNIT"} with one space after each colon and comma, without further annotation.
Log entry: {"value": 70, "unit": "mmHg"}
